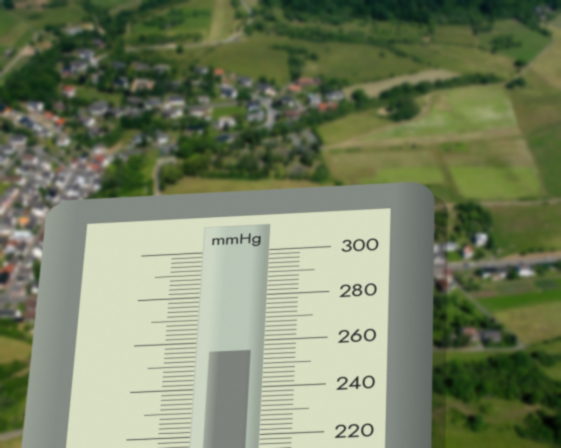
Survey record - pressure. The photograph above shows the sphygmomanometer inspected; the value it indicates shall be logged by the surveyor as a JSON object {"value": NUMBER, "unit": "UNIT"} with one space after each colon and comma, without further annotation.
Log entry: {"value": 256, "unit": "mmHg"}
